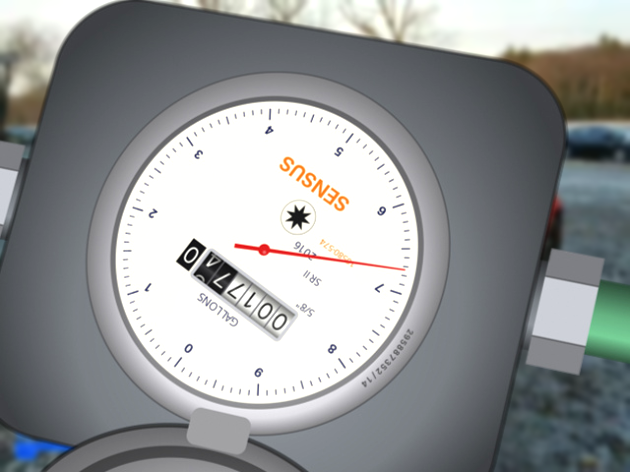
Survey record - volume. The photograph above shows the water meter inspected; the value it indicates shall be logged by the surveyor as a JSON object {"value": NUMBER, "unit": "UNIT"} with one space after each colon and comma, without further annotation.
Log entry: {"value": 17736.7, "unit": "gal"}
